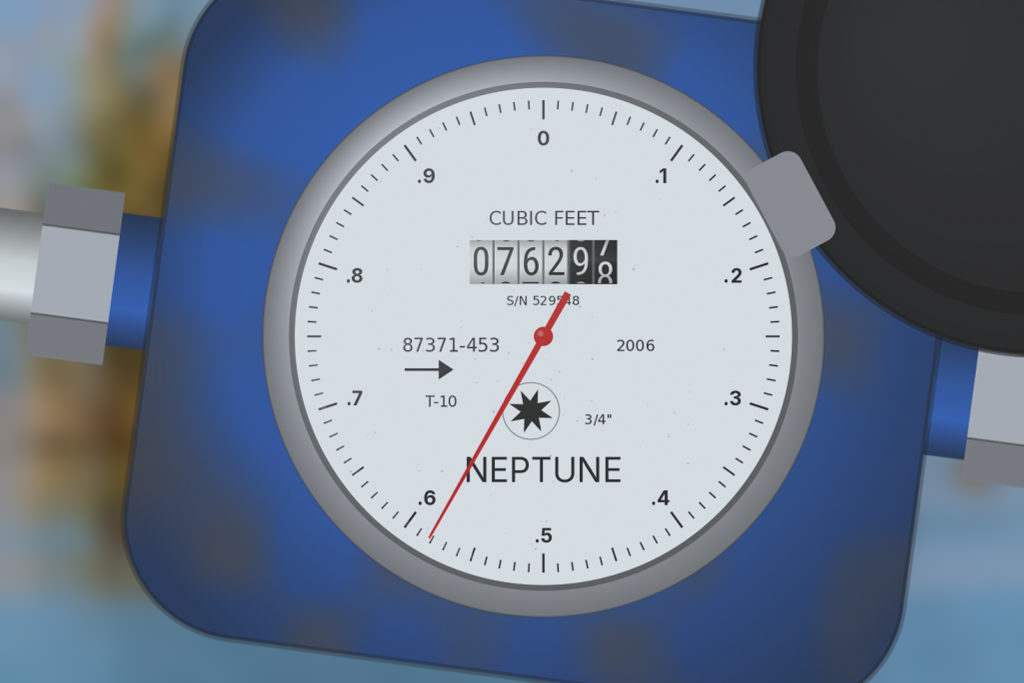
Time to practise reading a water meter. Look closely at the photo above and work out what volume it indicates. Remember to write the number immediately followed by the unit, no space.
76297.58ft³
